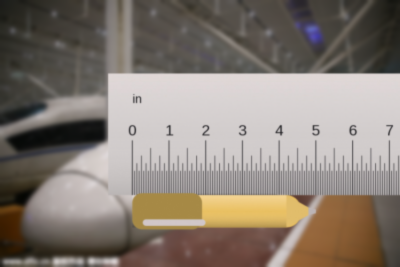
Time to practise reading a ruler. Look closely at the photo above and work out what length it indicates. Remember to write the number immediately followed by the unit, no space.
5in
